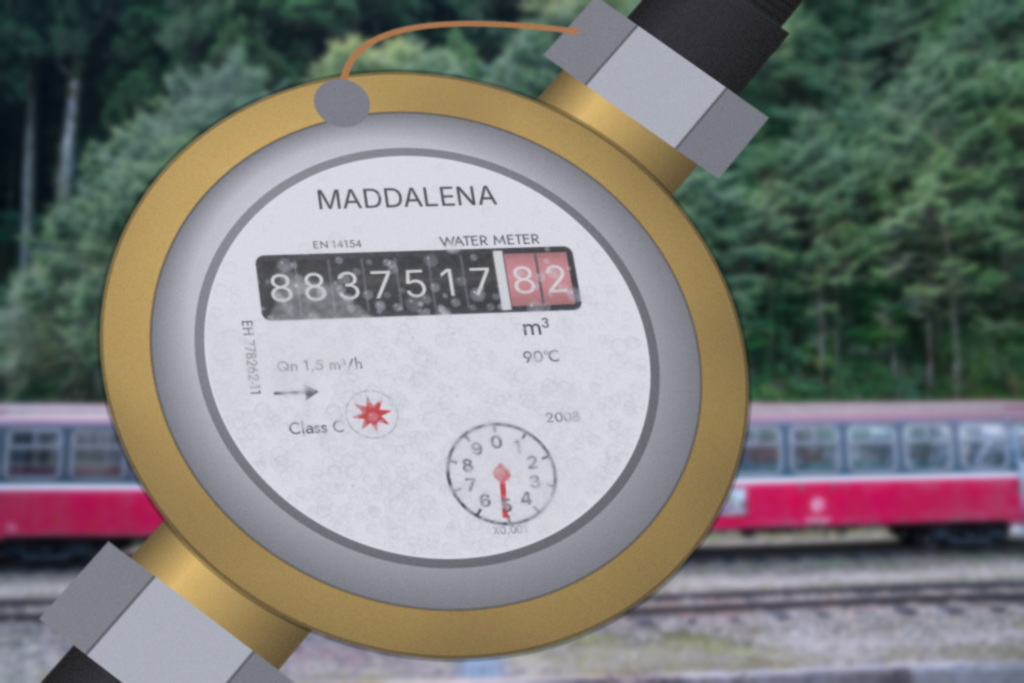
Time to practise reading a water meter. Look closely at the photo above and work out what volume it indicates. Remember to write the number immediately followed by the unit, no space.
8837517.825m³
